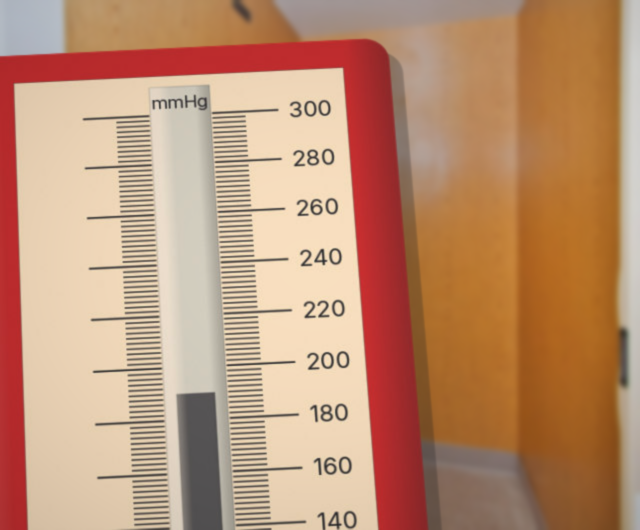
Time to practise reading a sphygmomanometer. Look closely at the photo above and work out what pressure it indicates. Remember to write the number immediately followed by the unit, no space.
190mmHg
